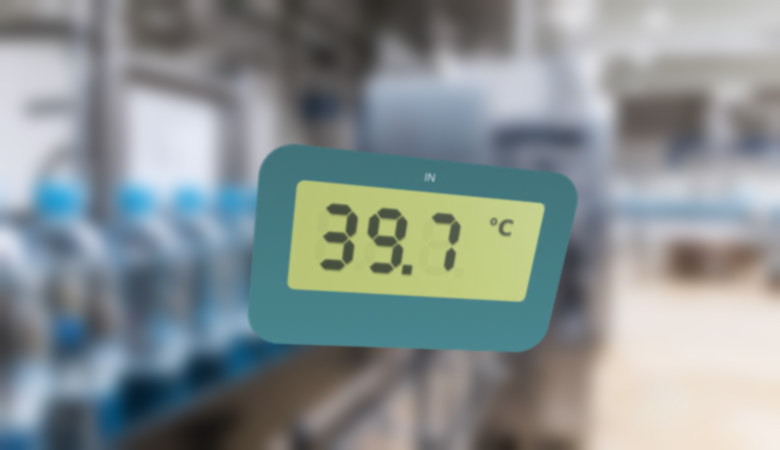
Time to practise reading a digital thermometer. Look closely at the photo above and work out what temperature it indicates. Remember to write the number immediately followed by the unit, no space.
39.7°C
